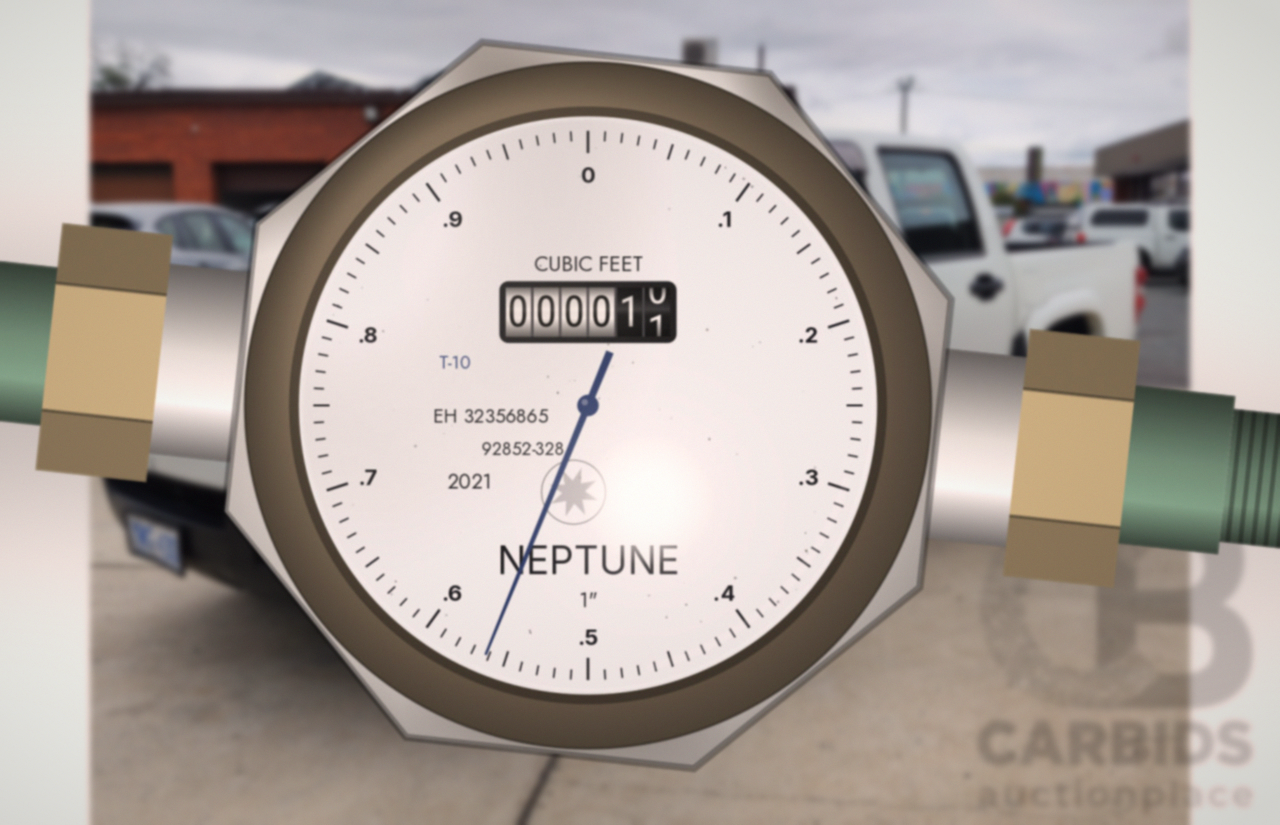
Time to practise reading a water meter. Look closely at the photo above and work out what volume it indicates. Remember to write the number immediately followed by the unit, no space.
10.56ft³
